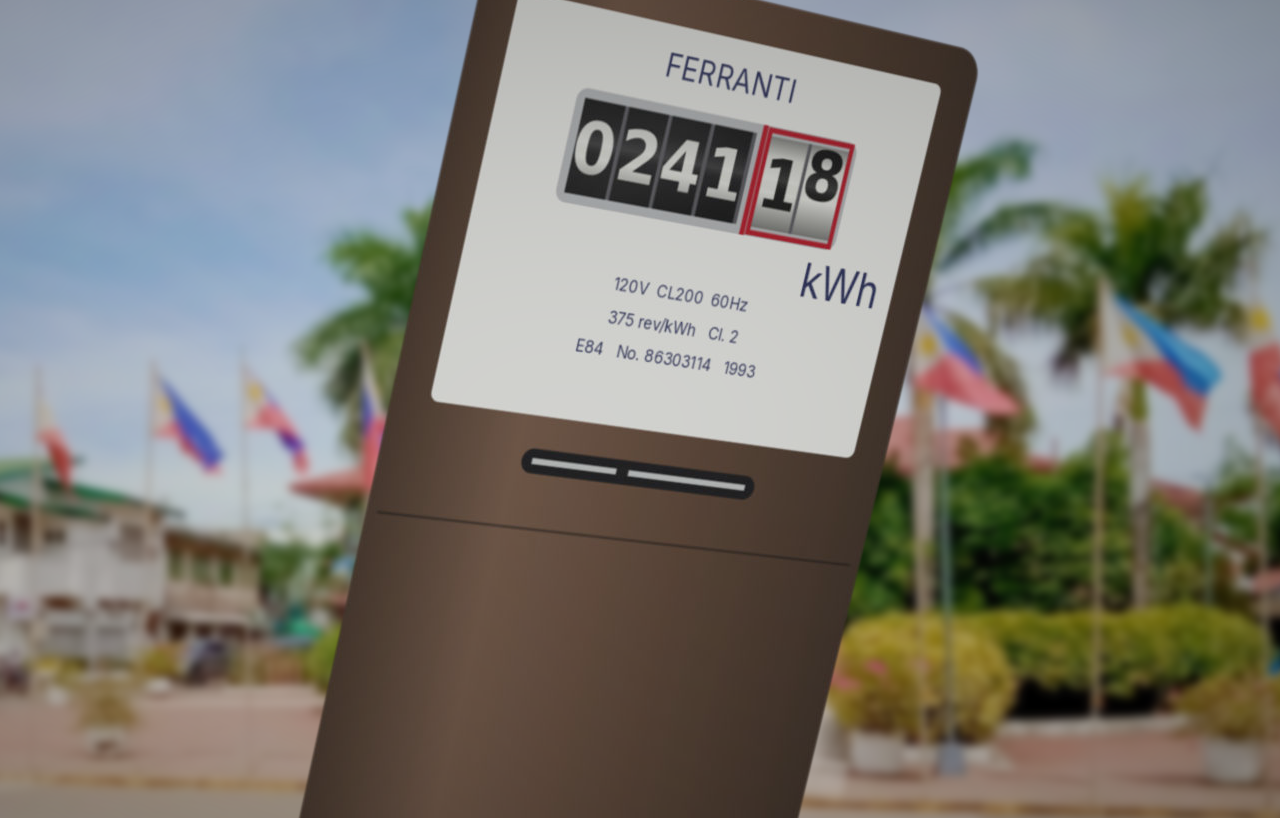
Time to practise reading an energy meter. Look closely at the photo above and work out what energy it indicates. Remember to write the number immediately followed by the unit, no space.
241.18kWh
